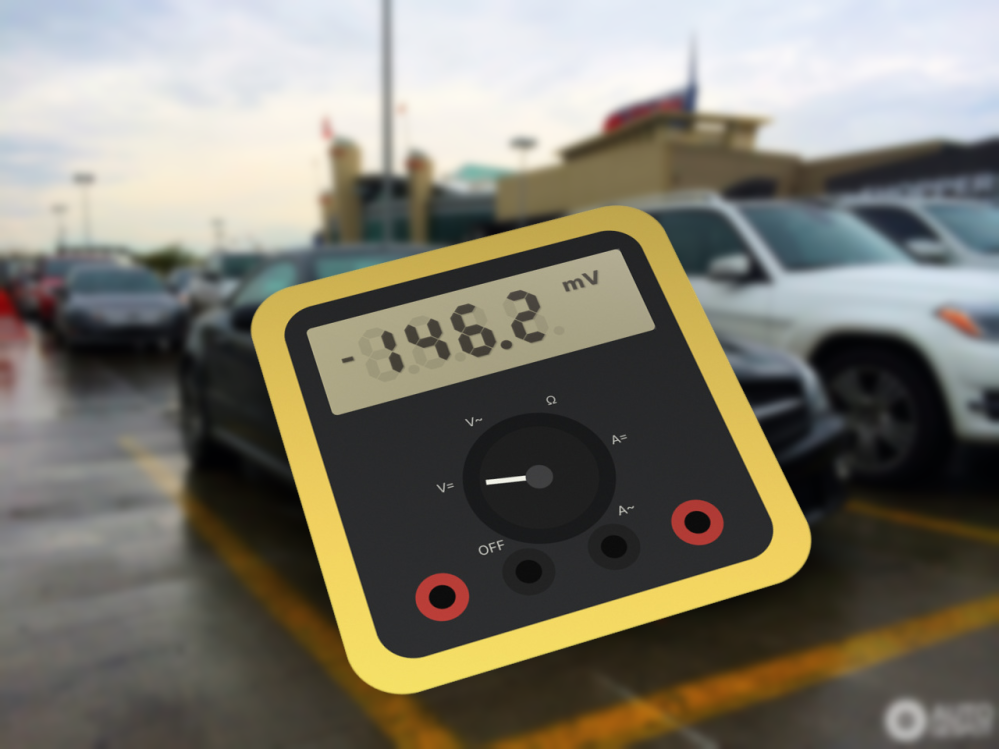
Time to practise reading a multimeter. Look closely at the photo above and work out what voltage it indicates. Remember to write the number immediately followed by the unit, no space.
-146.2mV
